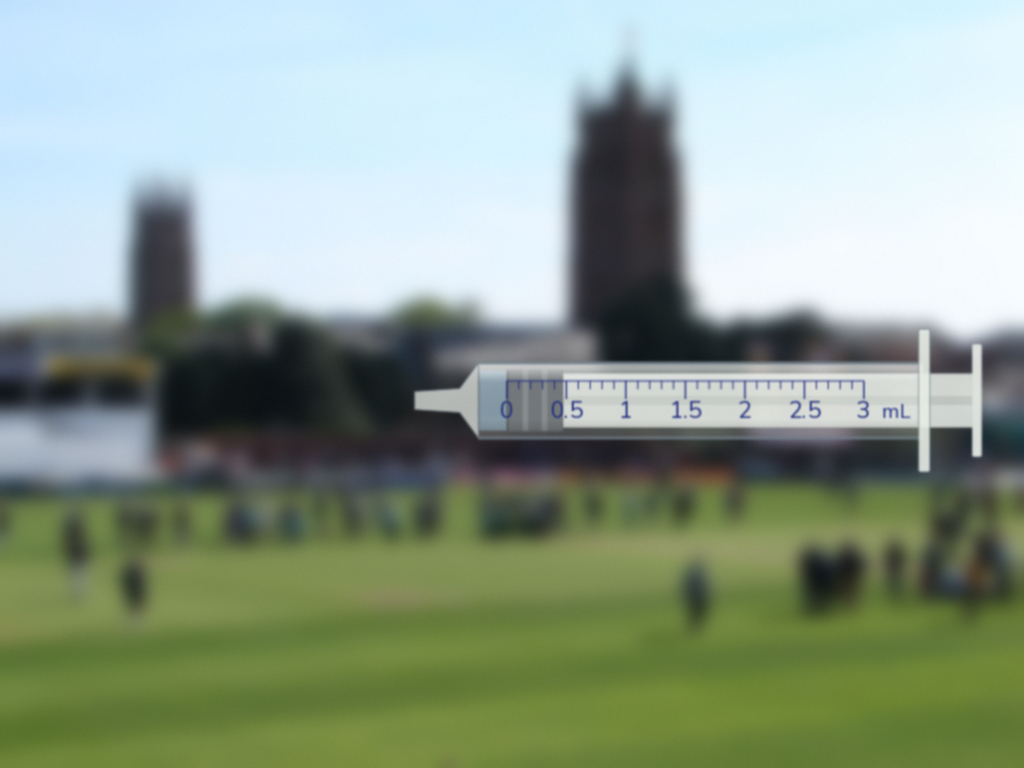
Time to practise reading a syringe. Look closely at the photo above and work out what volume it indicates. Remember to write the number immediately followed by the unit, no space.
0mL
